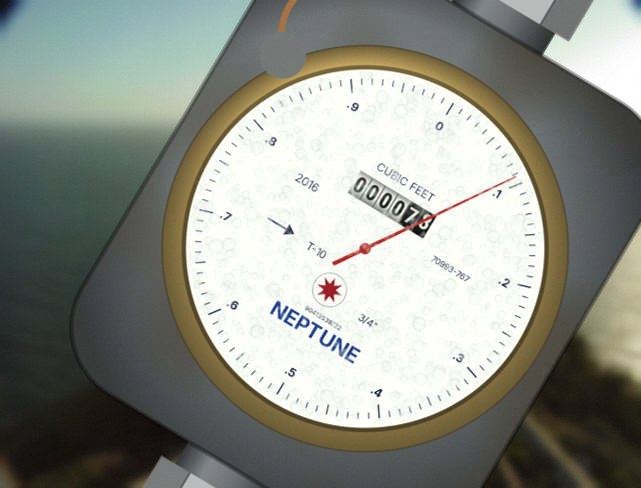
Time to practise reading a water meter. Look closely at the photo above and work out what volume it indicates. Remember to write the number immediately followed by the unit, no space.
78.09ft³
